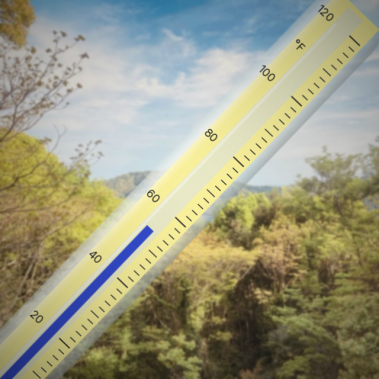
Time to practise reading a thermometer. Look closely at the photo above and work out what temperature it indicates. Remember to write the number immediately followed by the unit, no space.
54°F
